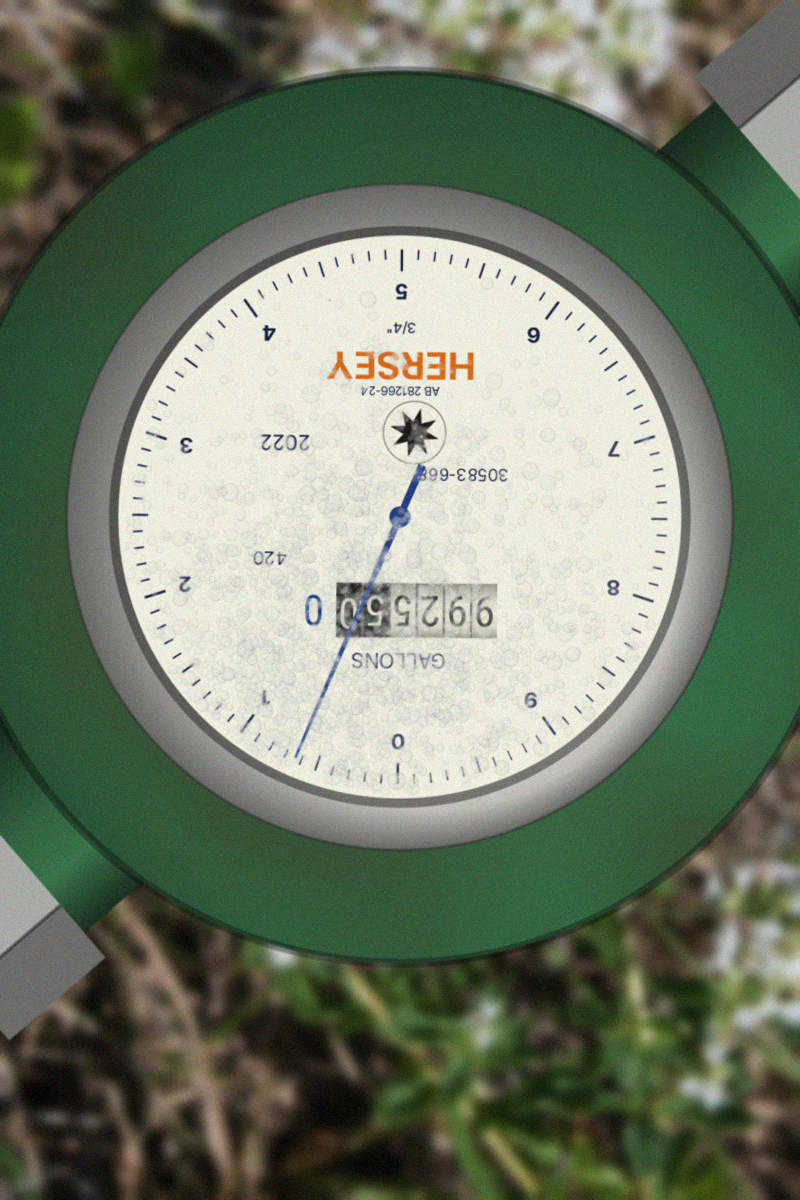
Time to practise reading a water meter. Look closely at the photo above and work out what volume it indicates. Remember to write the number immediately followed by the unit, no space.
9925500.6gal
